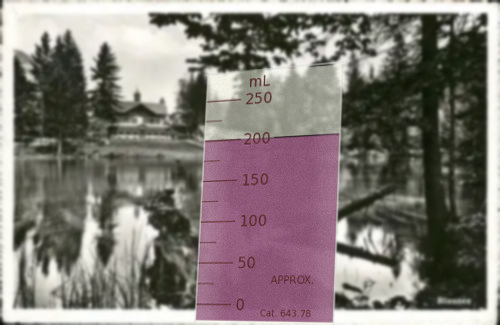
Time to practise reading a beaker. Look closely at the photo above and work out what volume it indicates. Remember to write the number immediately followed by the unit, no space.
200mL
